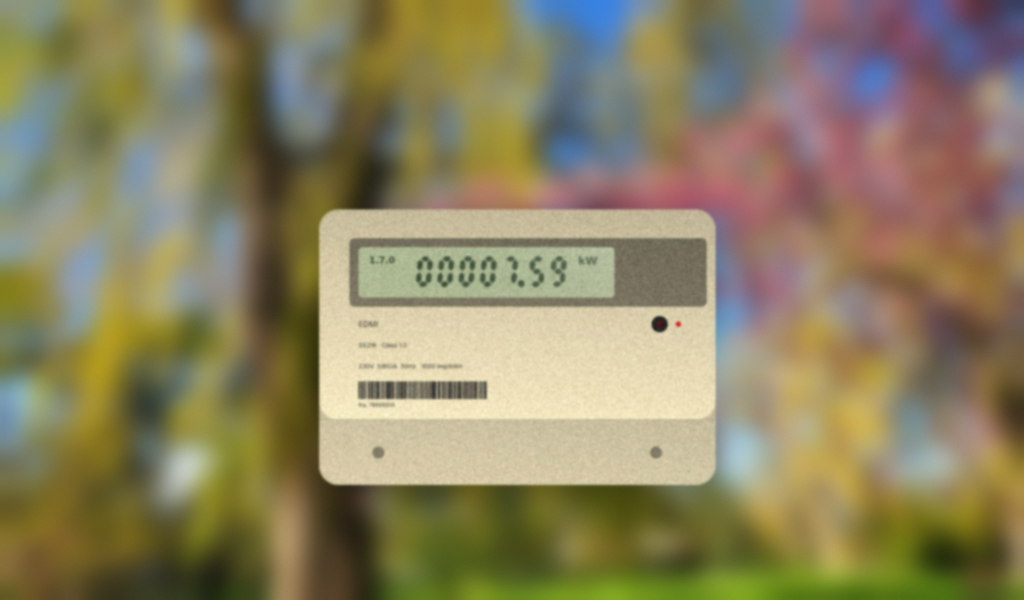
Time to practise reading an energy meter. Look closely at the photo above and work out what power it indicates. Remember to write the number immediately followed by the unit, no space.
7.59kW
